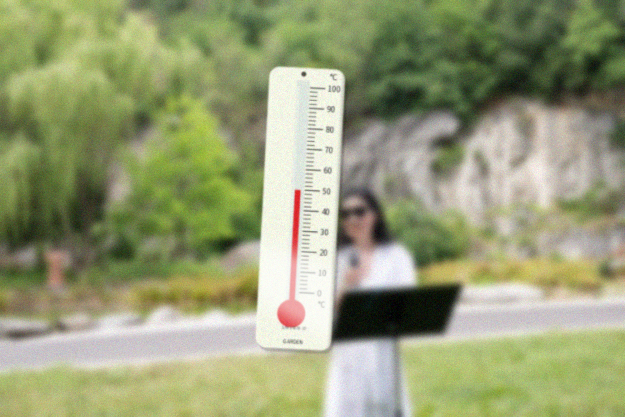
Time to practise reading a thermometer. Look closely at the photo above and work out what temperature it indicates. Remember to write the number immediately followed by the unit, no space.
50°C
